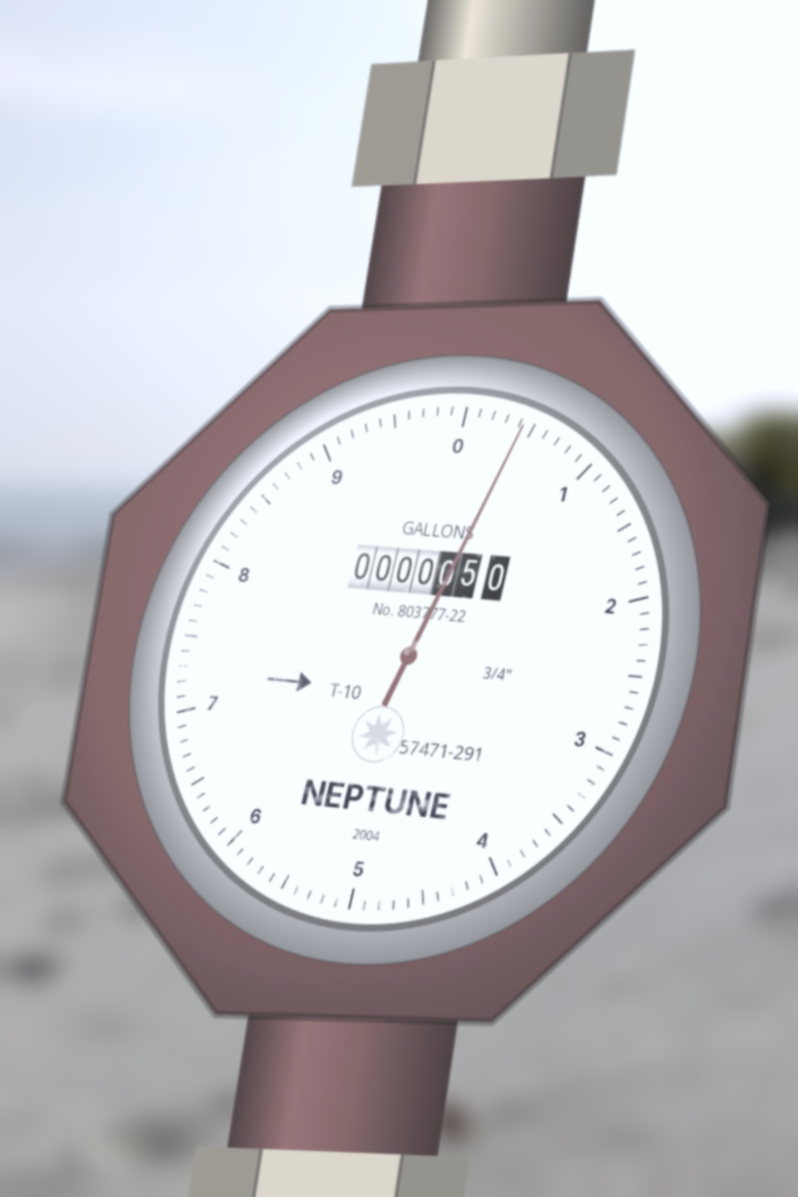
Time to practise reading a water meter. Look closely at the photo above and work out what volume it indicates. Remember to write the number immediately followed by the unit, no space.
50.4gal
